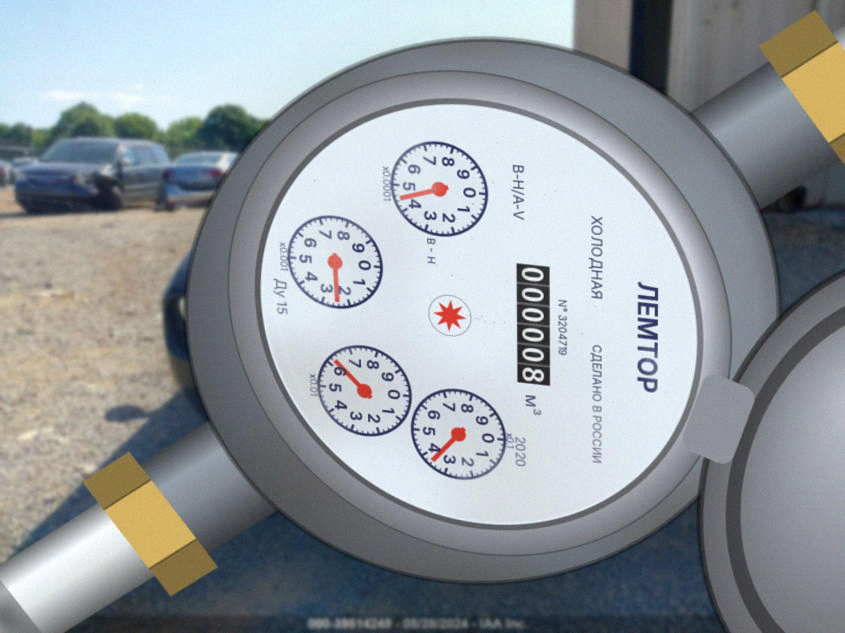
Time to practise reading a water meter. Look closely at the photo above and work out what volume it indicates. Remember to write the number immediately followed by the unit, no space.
8.3624m³
